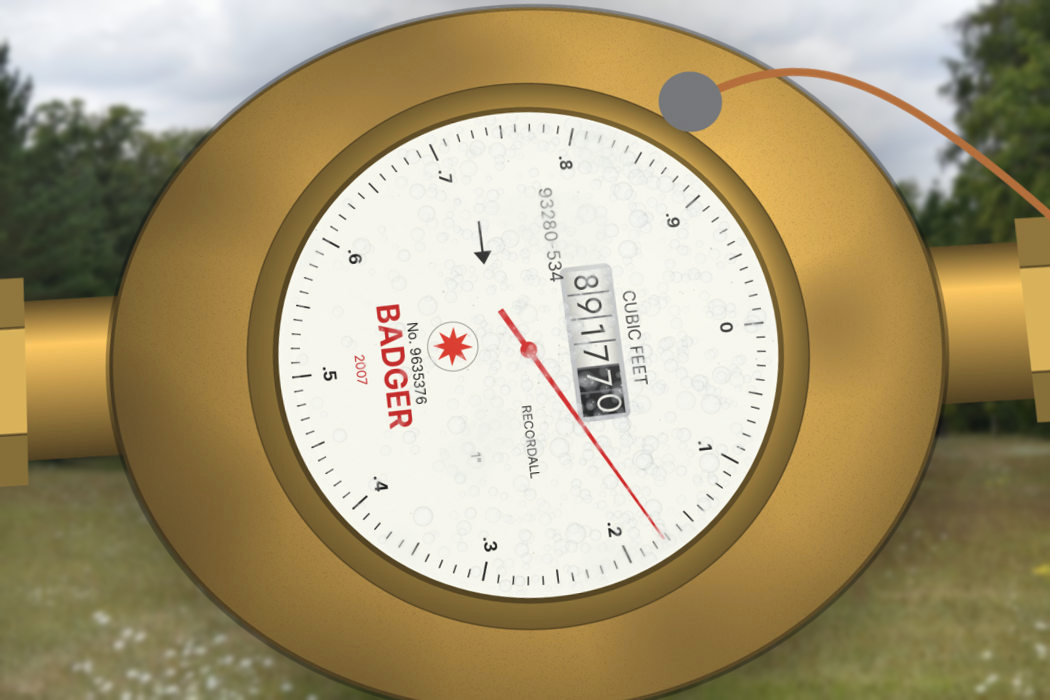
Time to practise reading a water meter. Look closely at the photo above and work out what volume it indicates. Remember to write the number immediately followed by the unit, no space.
891770.17ft³
